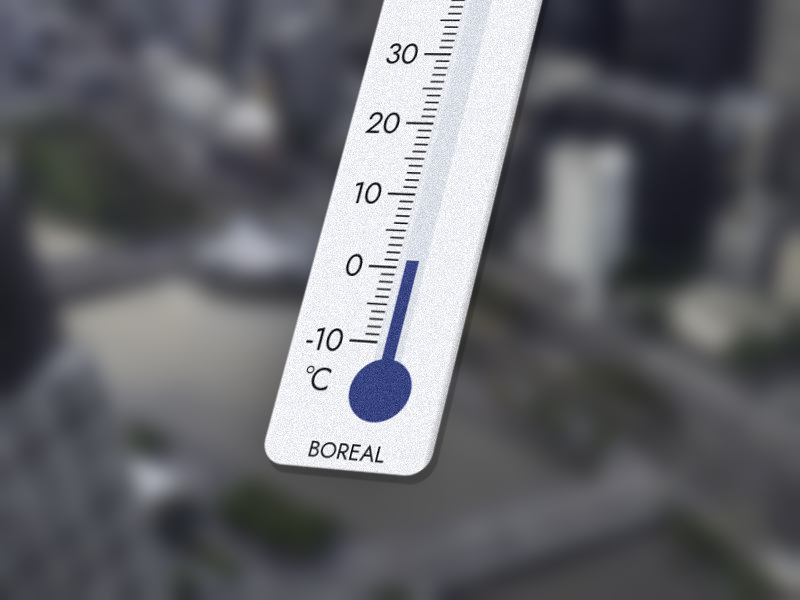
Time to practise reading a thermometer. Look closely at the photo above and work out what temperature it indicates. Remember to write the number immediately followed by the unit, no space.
1°C
